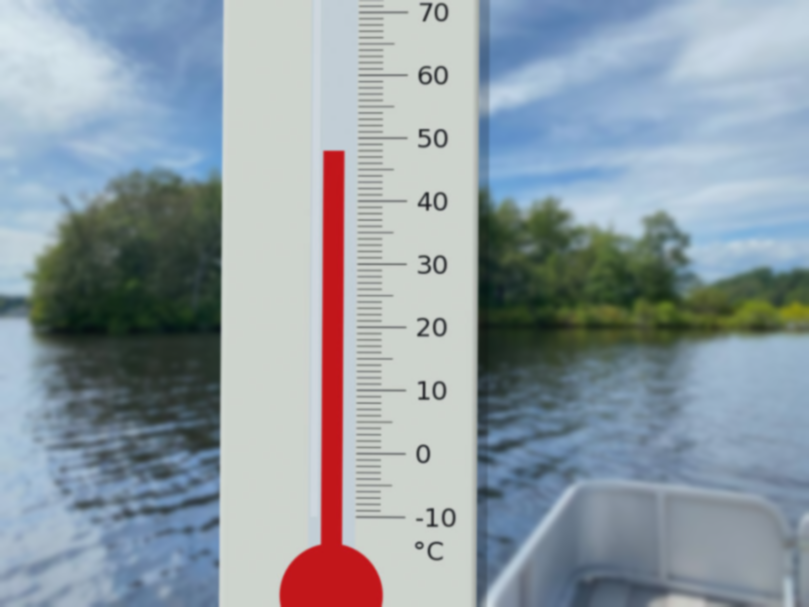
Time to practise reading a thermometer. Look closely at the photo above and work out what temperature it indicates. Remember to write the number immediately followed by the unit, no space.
48°C
